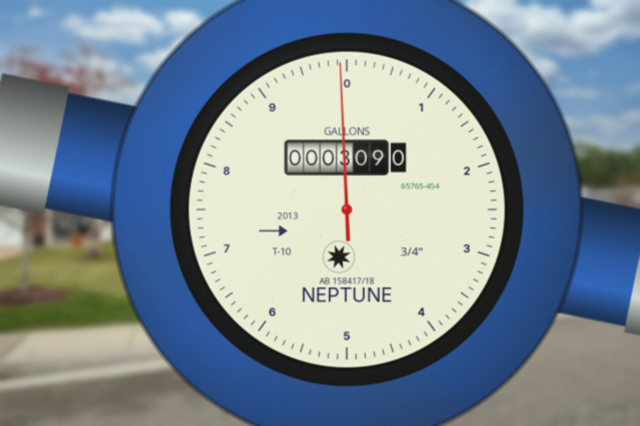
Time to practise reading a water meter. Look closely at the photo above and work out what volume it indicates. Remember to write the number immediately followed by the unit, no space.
3089.9gal
